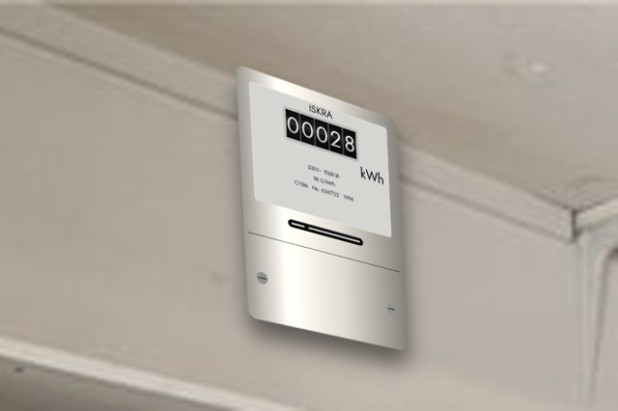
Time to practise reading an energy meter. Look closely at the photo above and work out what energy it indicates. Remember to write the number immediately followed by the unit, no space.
28kWh
